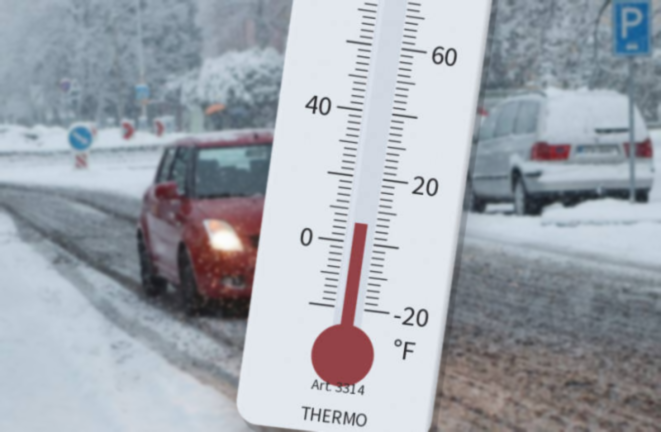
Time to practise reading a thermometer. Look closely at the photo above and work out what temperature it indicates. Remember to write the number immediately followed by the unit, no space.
6°F
